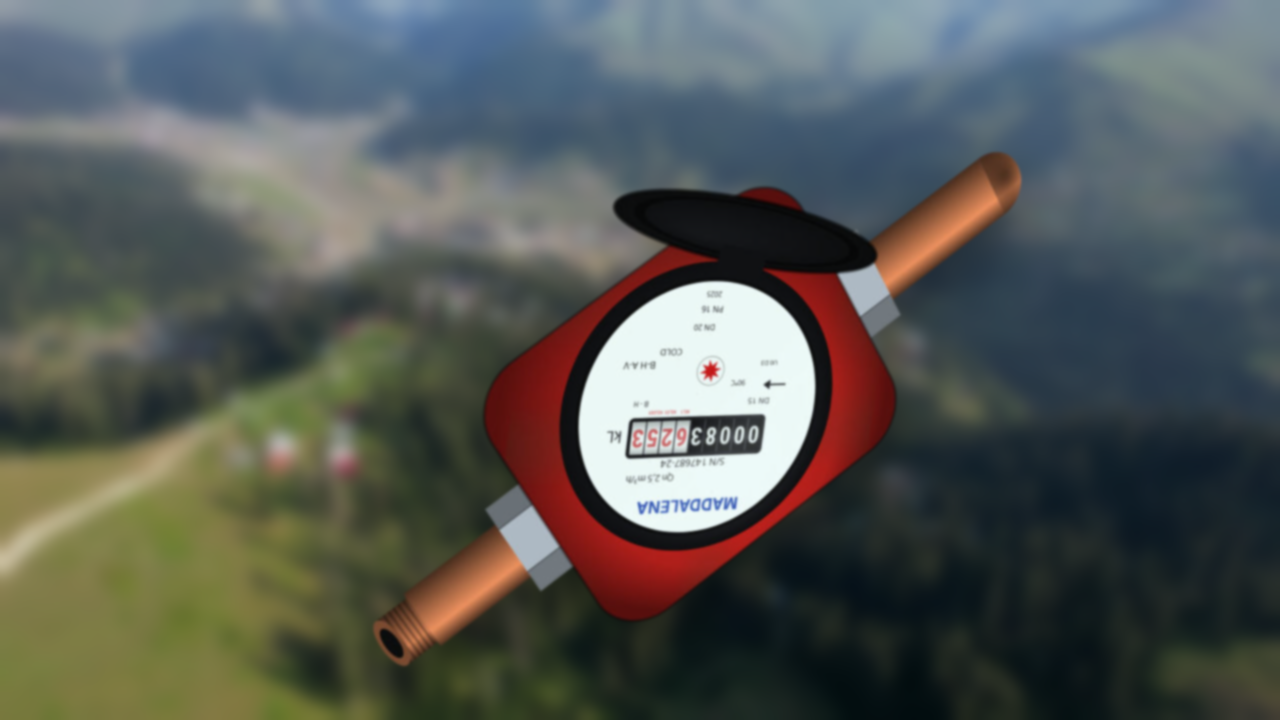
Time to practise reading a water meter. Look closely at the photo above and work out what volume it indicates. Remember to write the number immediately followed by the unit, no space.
83.6253kL
